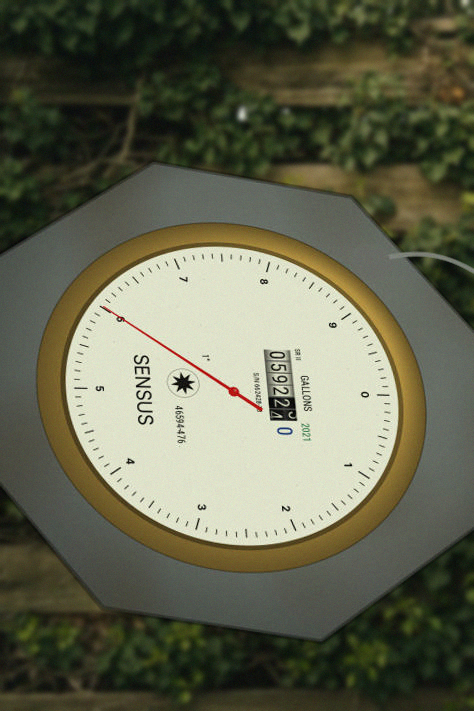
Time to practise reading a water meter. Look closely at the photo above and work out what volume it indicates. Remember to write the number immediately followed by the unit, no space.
592236.0gal
